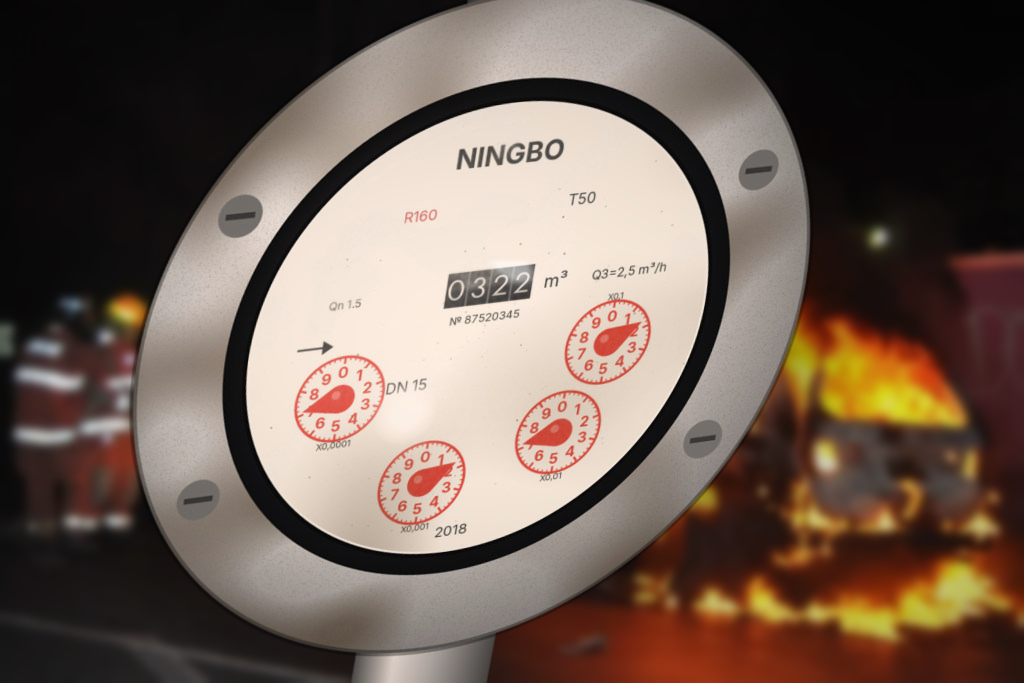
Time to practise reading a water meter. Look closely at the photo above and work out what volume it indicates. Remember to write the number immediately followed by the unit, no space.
322.1717m³
